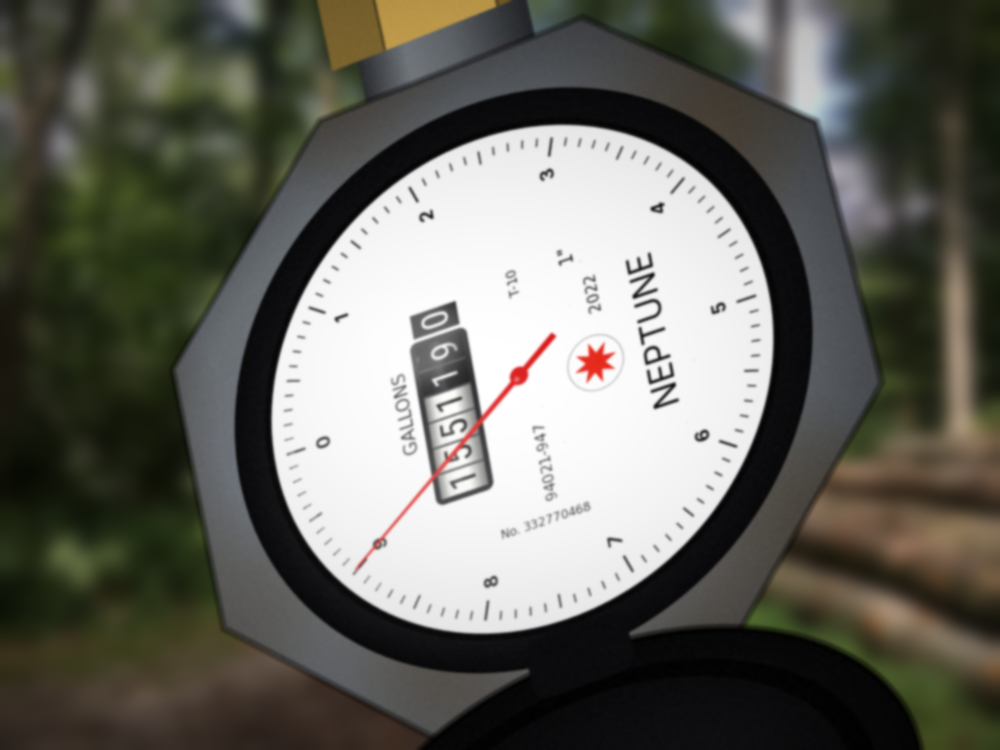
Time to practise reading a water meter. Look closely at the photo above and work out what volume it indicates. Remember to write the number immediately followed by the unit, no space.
1551189.0gal
